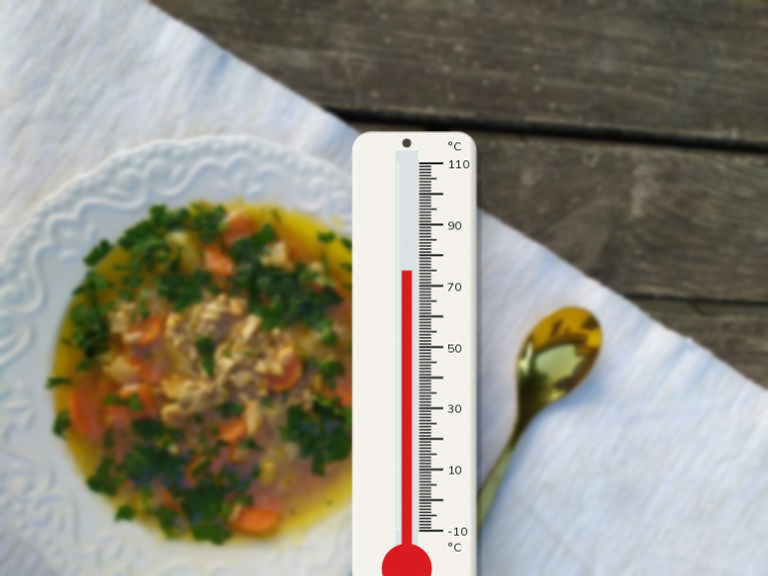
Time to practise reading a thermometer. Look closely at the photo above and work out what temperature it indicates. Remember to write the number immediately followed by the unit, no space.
75°C
